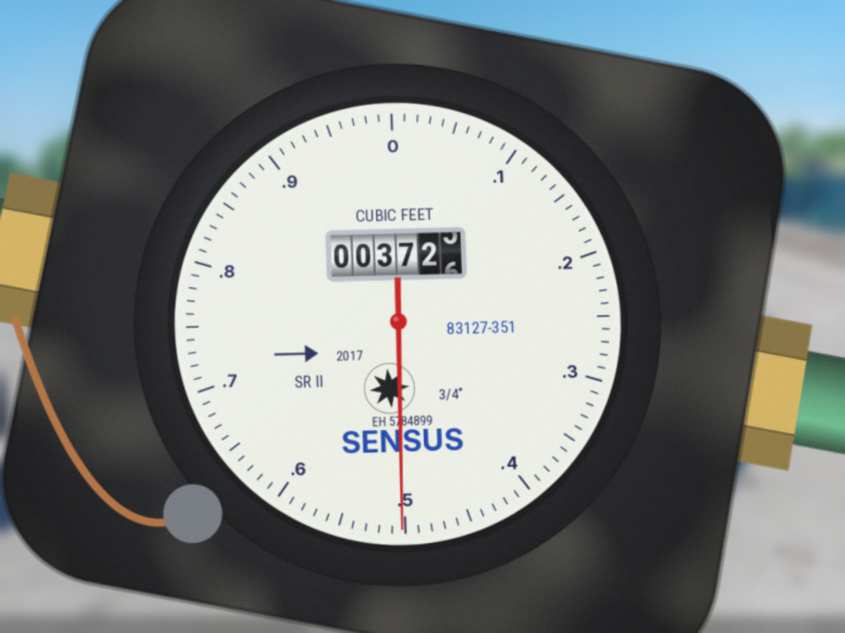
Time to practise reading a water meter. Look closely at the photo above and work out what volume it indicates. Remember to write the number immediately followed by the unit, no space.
3725.50ft³
